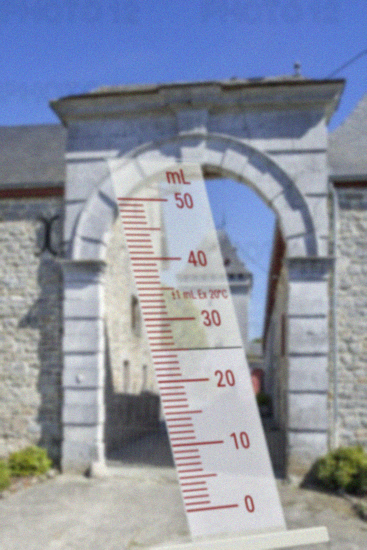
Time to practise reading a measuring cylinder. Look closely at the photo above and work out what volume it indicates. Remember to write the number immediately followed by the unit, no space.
25mL
